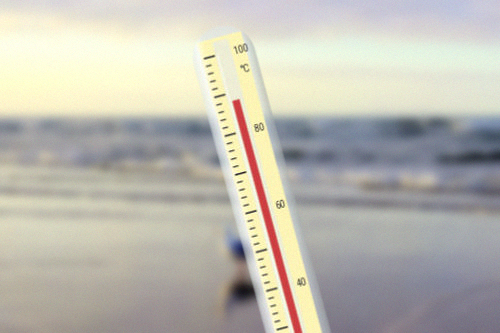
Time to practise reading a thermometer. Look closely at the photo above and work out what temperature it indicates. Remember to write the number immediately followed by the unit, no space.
88°C
